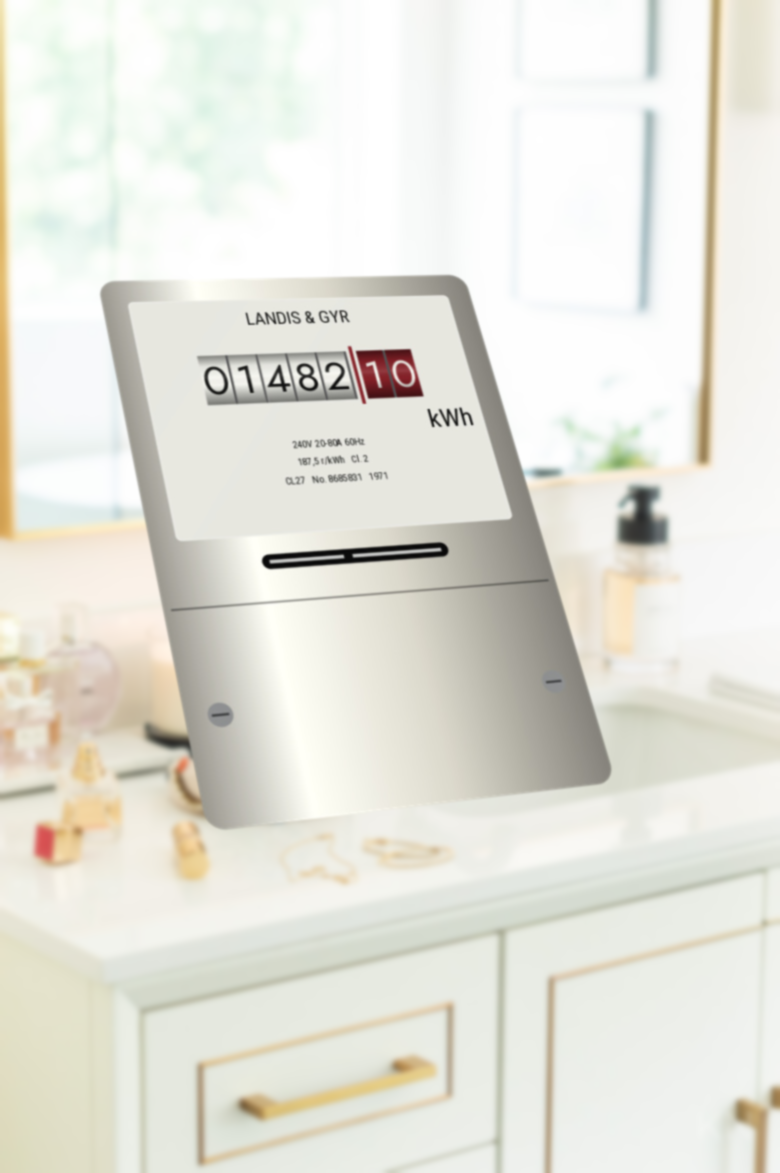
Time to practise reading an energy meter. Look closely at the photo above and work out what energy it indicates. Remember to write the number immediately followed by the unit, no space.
1482.10kWh
